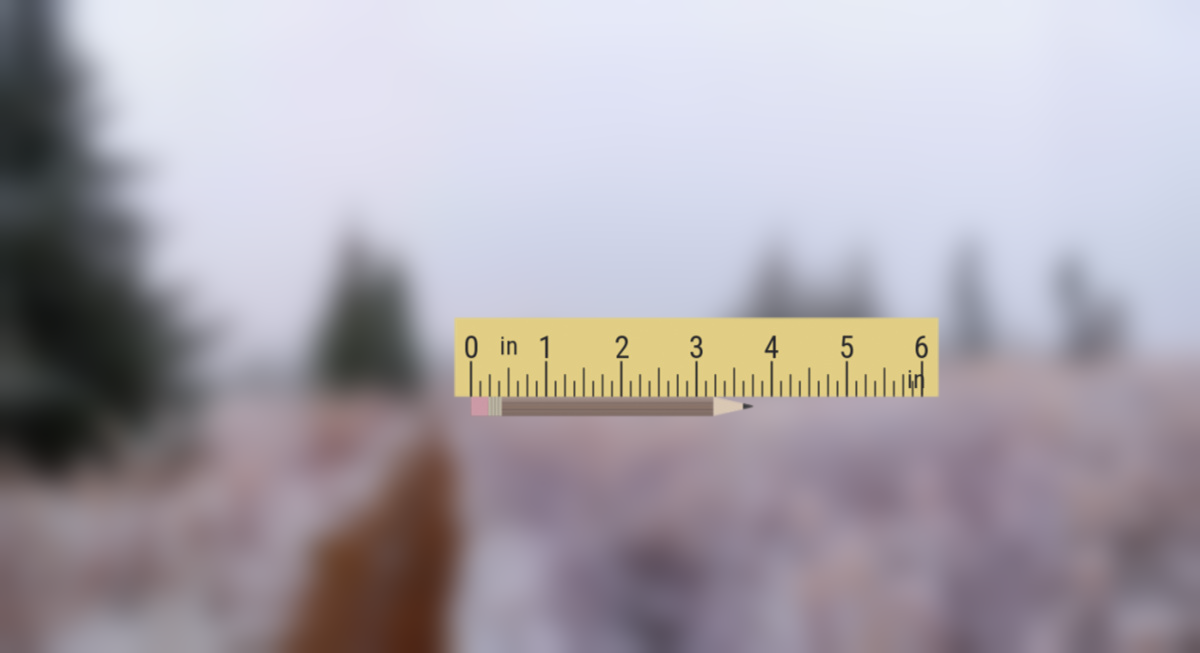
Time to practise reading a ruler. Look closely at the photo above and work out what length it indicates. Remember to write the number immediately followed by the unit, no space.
3.75in
